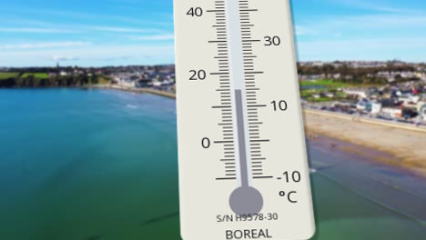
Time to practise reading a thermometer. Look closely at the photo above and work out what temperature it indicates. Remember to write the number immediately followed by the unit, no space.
15°C
